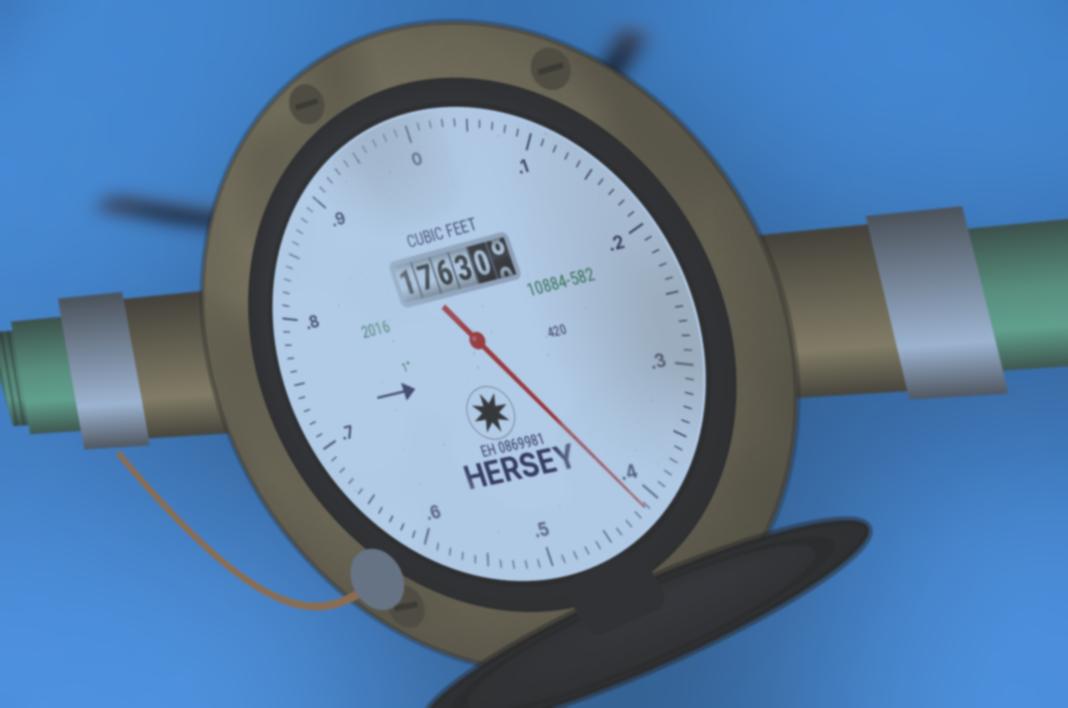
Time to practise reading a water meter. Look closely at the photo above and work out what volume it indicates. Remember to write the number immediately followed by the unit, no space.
176308.41ft³
